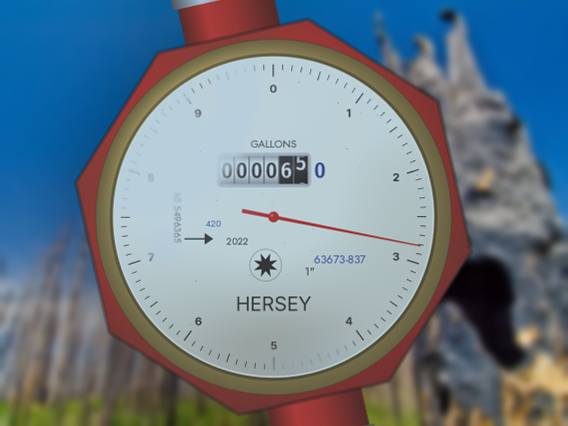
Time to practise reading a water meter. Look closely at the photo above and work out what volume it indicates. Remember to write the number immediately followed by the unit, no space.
652.8gal
